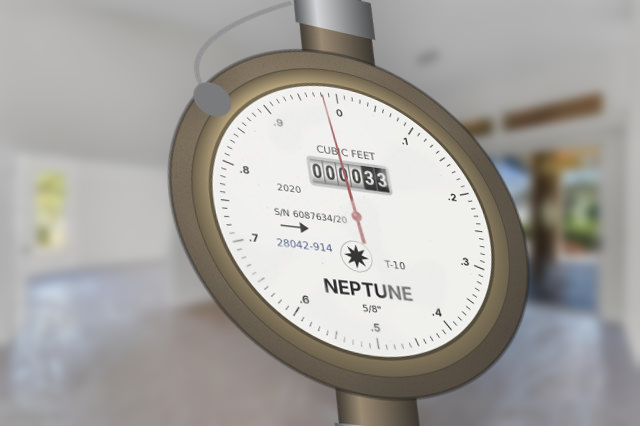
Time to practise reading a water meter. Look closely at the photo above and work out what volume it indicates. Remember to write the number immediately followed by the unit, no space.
32.98ft³
